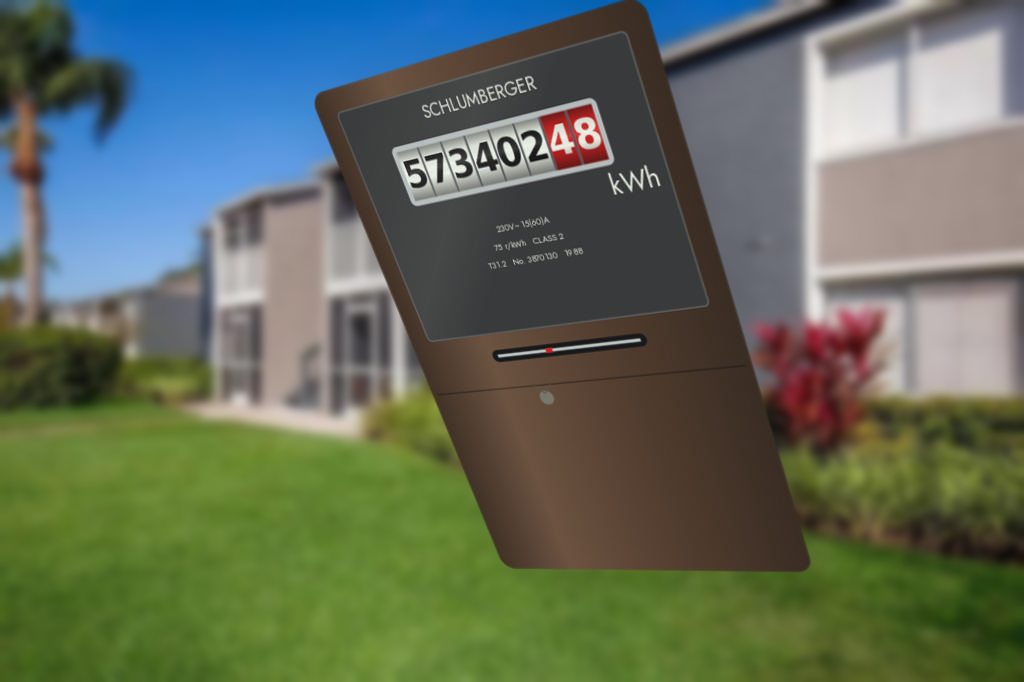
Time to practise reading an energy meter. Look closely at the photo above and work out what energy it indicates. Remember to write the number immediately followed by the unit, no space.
573402.48kWh
